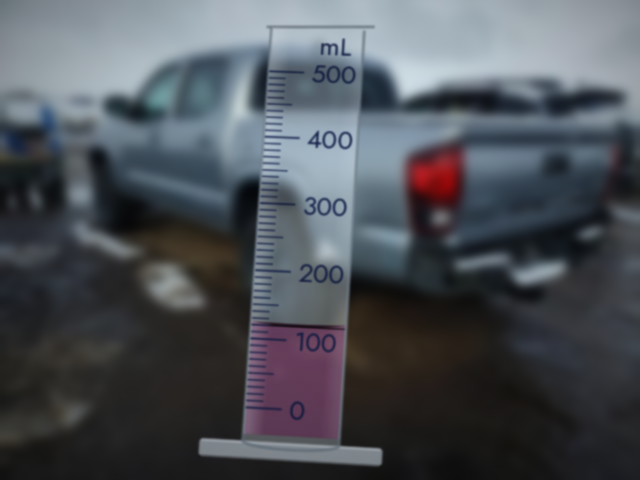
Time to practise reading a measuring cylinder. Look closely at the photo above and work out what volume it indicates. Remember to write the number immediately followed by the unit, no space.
120mL
